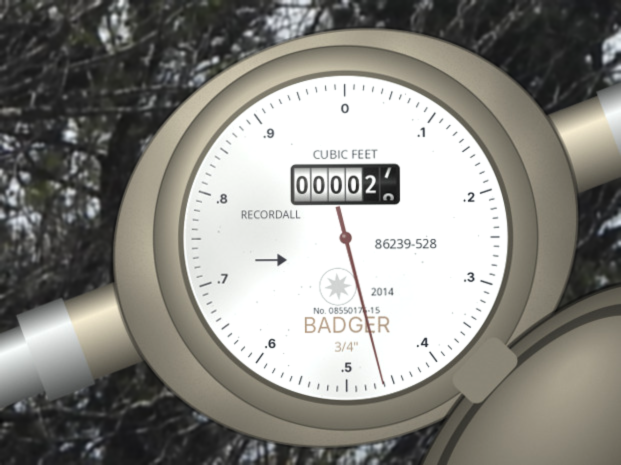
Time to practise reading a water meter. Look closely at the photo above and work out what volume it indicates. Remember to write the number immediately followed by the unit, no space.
27.46ft³
